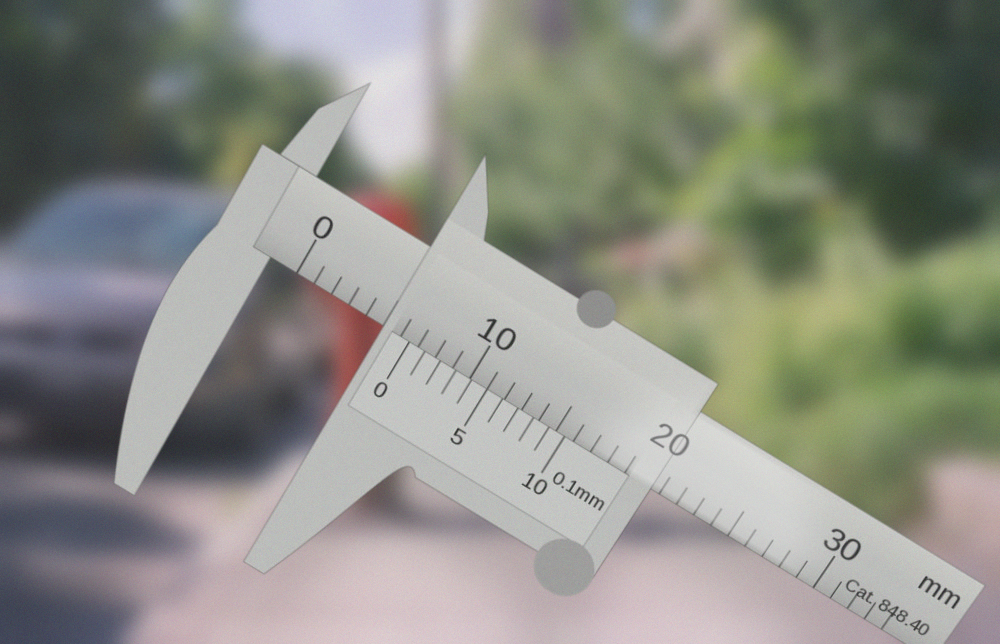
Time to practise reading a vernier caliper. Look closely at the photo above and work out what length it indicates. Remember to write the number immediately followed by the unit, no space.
6.5mm
